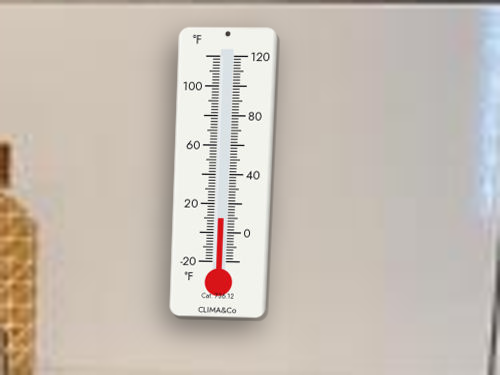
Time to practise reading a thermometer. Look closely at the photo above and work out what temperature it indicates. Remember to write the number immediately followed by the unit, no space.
10°F
